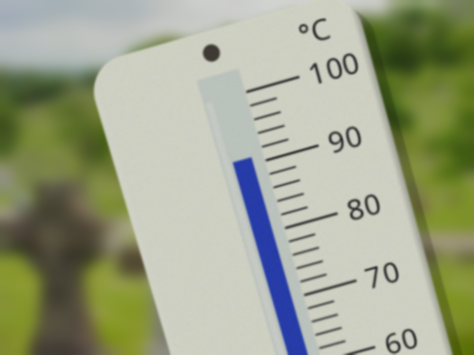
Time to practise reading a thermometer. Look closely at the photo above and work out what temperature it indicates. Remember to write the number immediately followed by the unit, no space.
91°C
